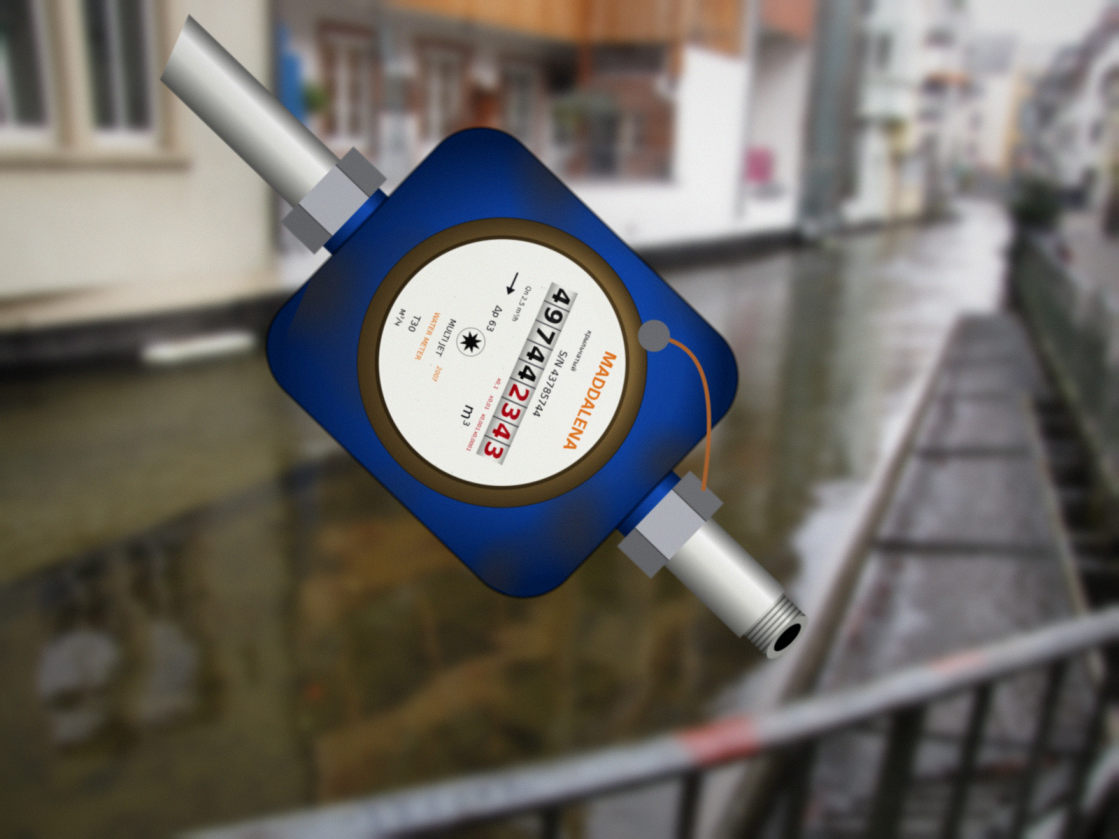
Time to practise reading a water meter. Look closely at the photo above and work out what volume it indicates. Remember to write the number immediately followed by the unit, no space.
49744.2343m³
